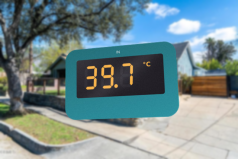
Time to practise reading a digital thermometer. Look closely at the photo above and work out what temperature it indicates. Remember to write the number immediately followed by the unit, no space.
39.7°C
